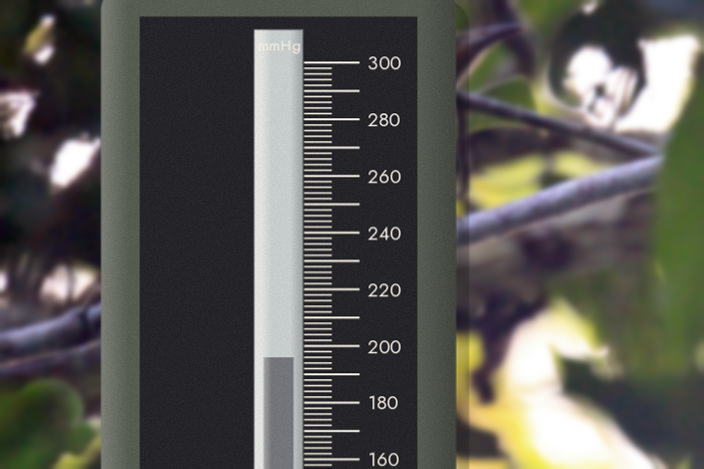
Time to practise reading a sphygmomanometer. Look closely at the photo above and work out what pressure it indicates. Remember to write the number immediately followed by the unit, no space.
196mmHg
